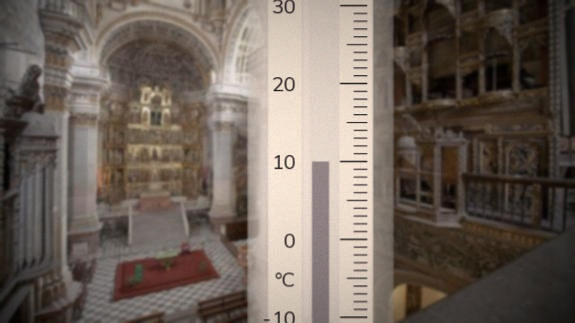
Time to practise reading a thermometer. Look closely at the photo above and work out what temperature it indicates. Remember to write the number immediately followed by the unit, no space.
10°C
